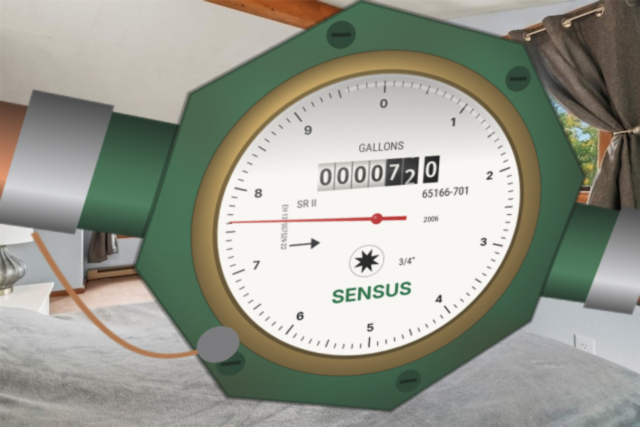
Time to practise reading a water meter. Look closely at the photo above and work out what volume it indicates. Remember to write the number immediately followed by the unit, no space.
717.6gal
